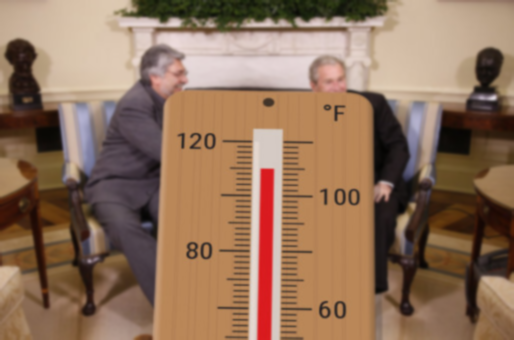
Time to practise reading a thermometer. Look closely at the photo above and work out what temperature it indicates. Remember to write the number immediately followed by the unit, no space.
110°F
